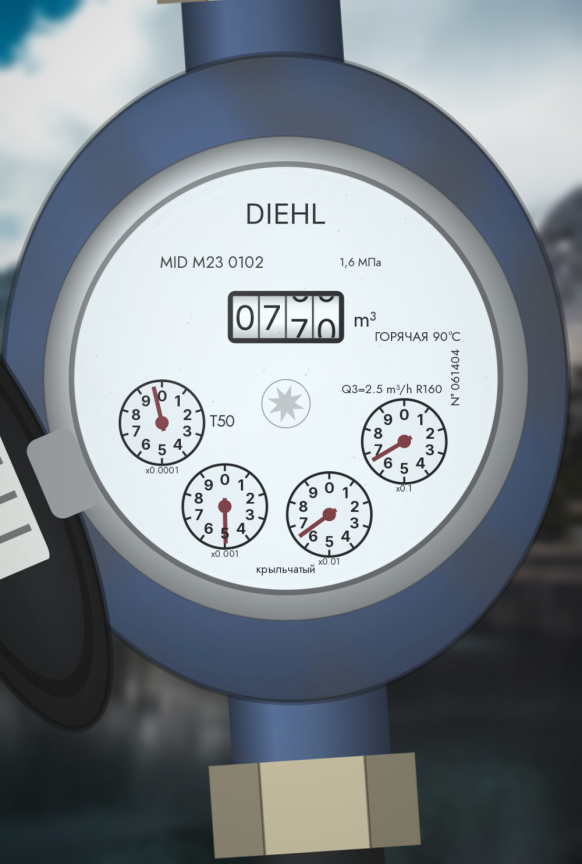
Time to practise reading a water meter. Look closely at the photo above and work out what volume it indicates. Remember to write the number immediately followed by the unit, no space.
769.6649m³
